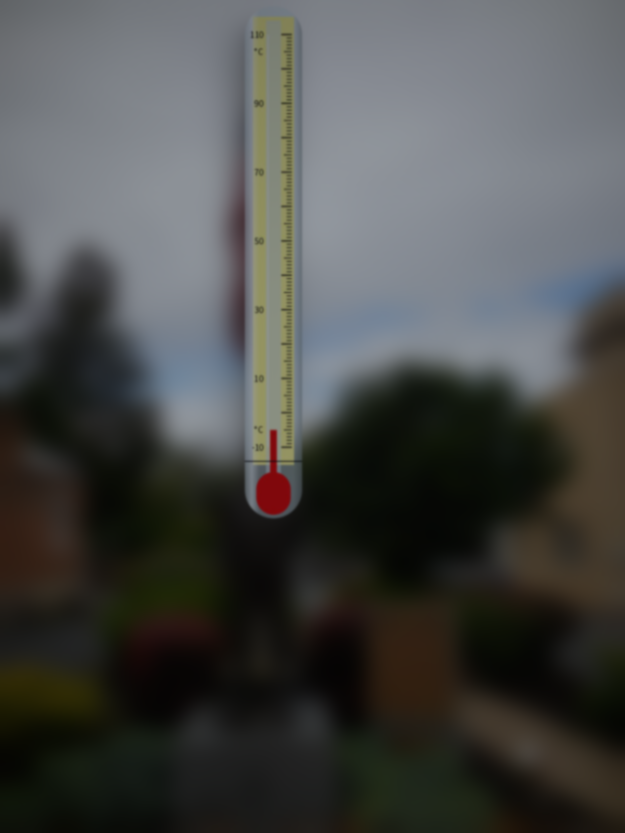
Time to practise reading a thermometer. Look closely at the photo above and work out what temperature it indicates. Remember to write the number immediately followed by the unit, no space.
-5°C
